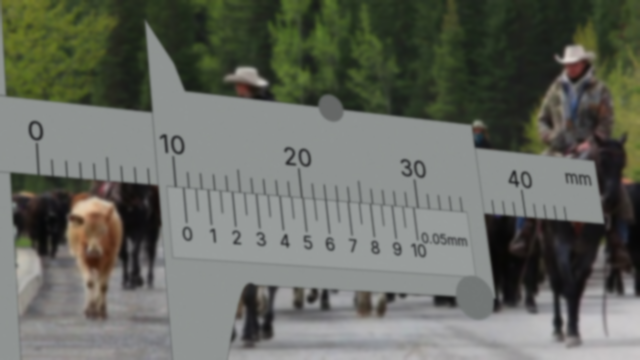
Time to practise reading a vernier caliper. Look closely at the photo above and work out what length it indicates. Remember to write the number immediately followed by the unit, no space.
10.6mm
